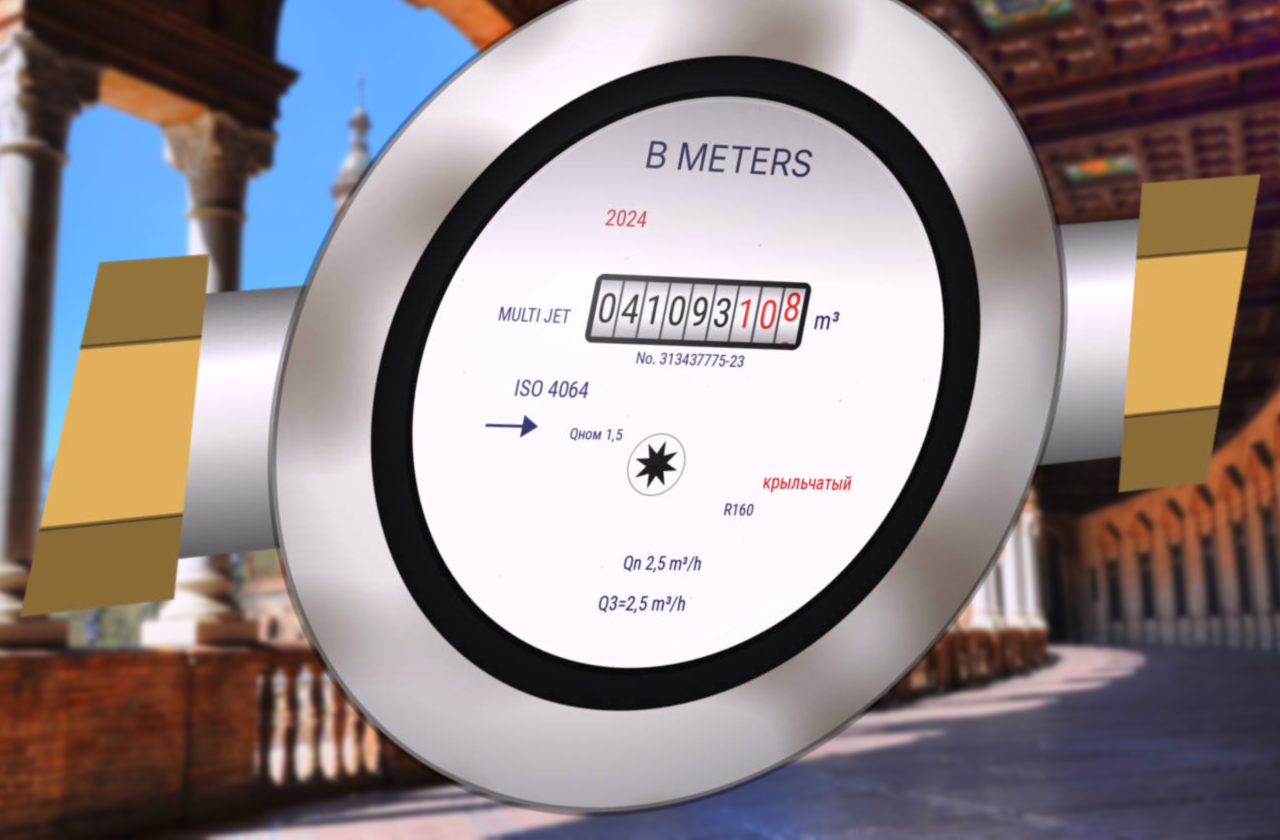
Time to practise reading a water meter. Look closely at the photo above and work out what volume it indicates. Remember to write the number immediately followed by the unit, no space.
41093.108m³
